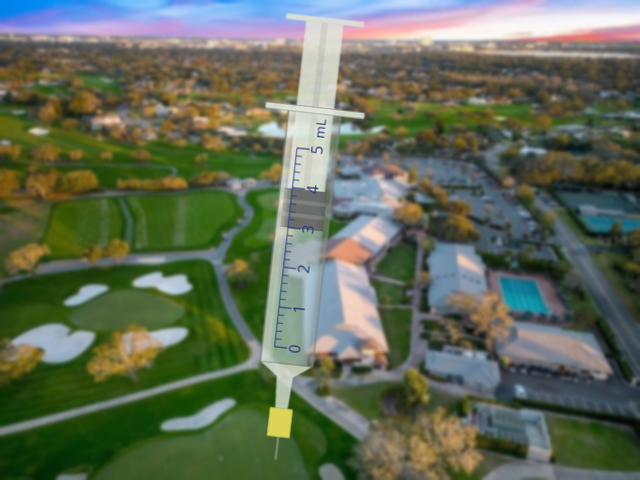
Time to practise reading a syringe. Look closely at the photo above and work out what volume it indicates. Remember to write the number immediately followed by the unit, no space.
3mL
